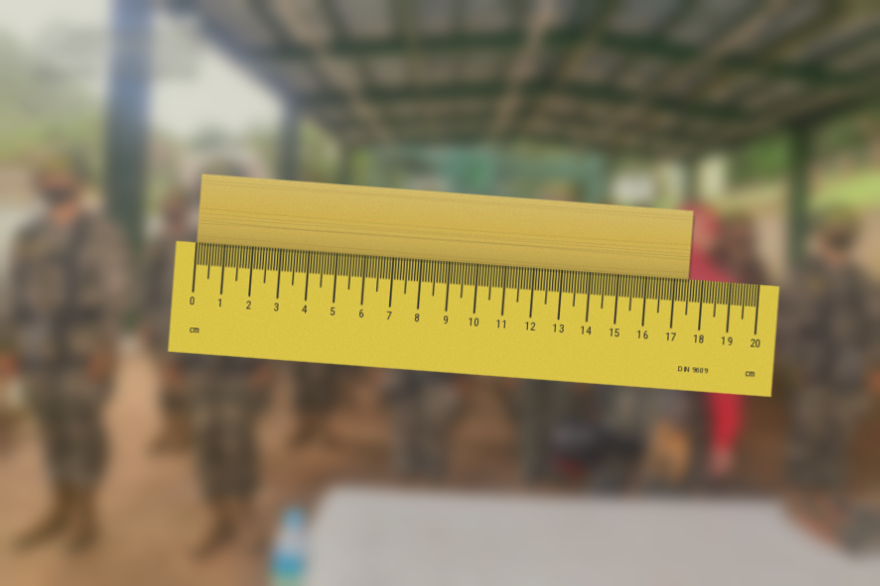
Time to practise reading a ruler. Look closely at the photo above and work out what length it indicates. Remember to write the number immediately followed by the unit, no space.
17.5cm
